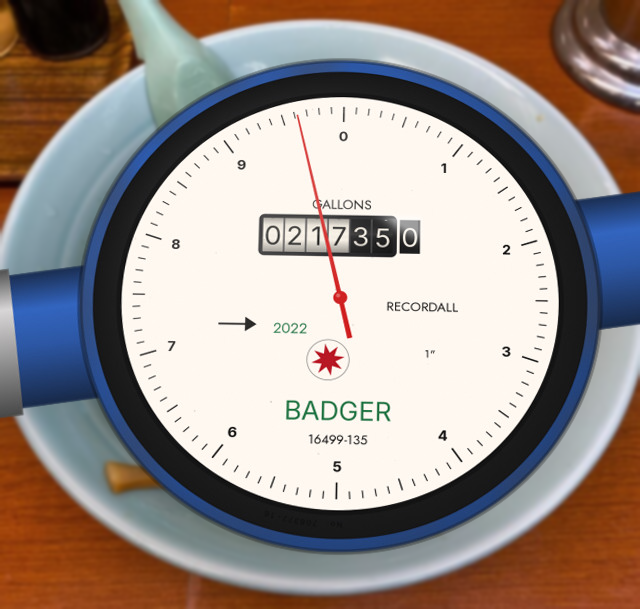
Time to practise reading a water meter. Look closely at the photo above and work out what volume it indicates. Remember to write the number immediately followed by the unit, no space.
217349.6gal
